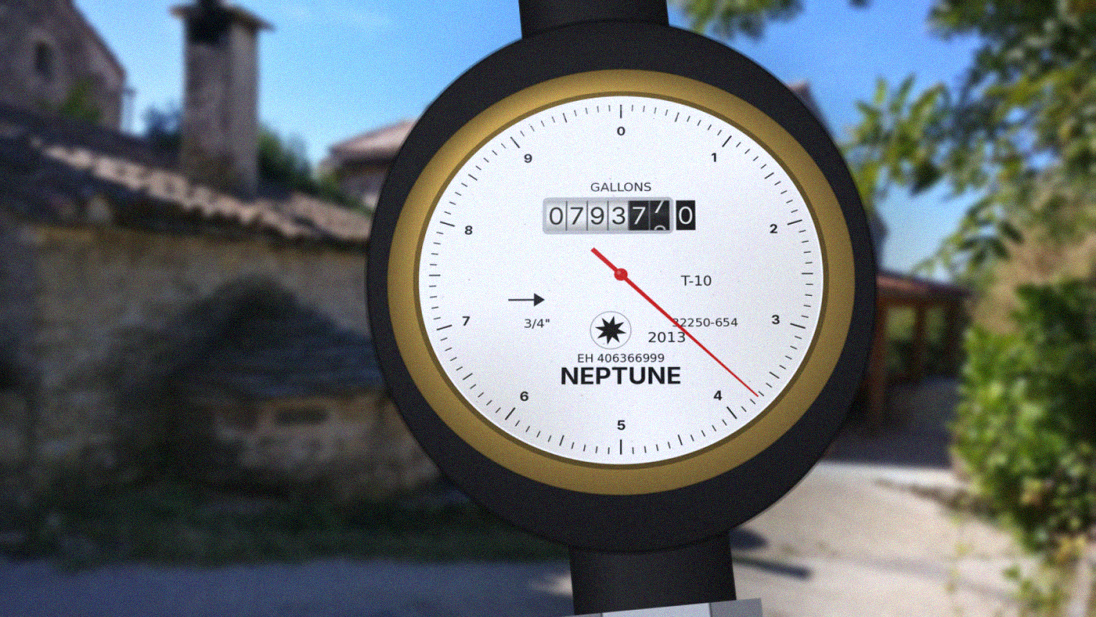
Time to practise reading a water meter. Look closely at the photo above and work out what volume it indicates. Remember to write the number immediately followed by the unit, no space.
793773.7gal
